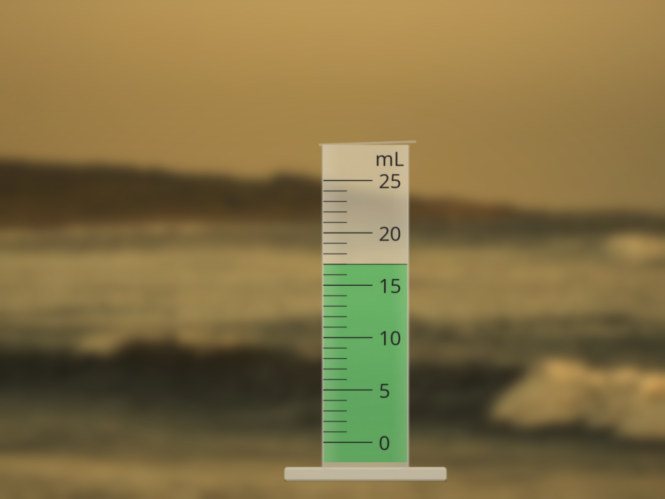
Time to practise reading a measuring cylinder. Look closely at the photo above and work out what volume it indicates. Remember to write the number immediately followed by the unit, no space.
17mL
